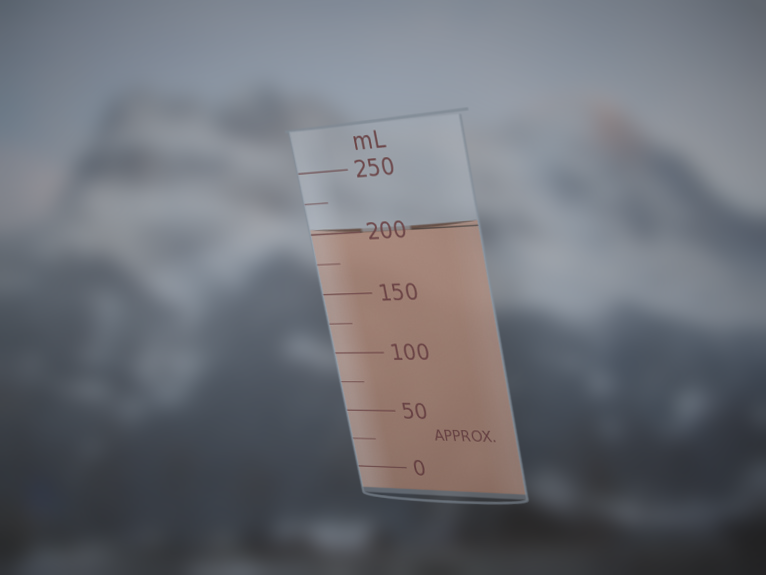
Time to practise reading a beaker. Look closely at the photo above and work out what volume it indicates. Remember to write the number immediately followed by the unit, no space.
200mL
